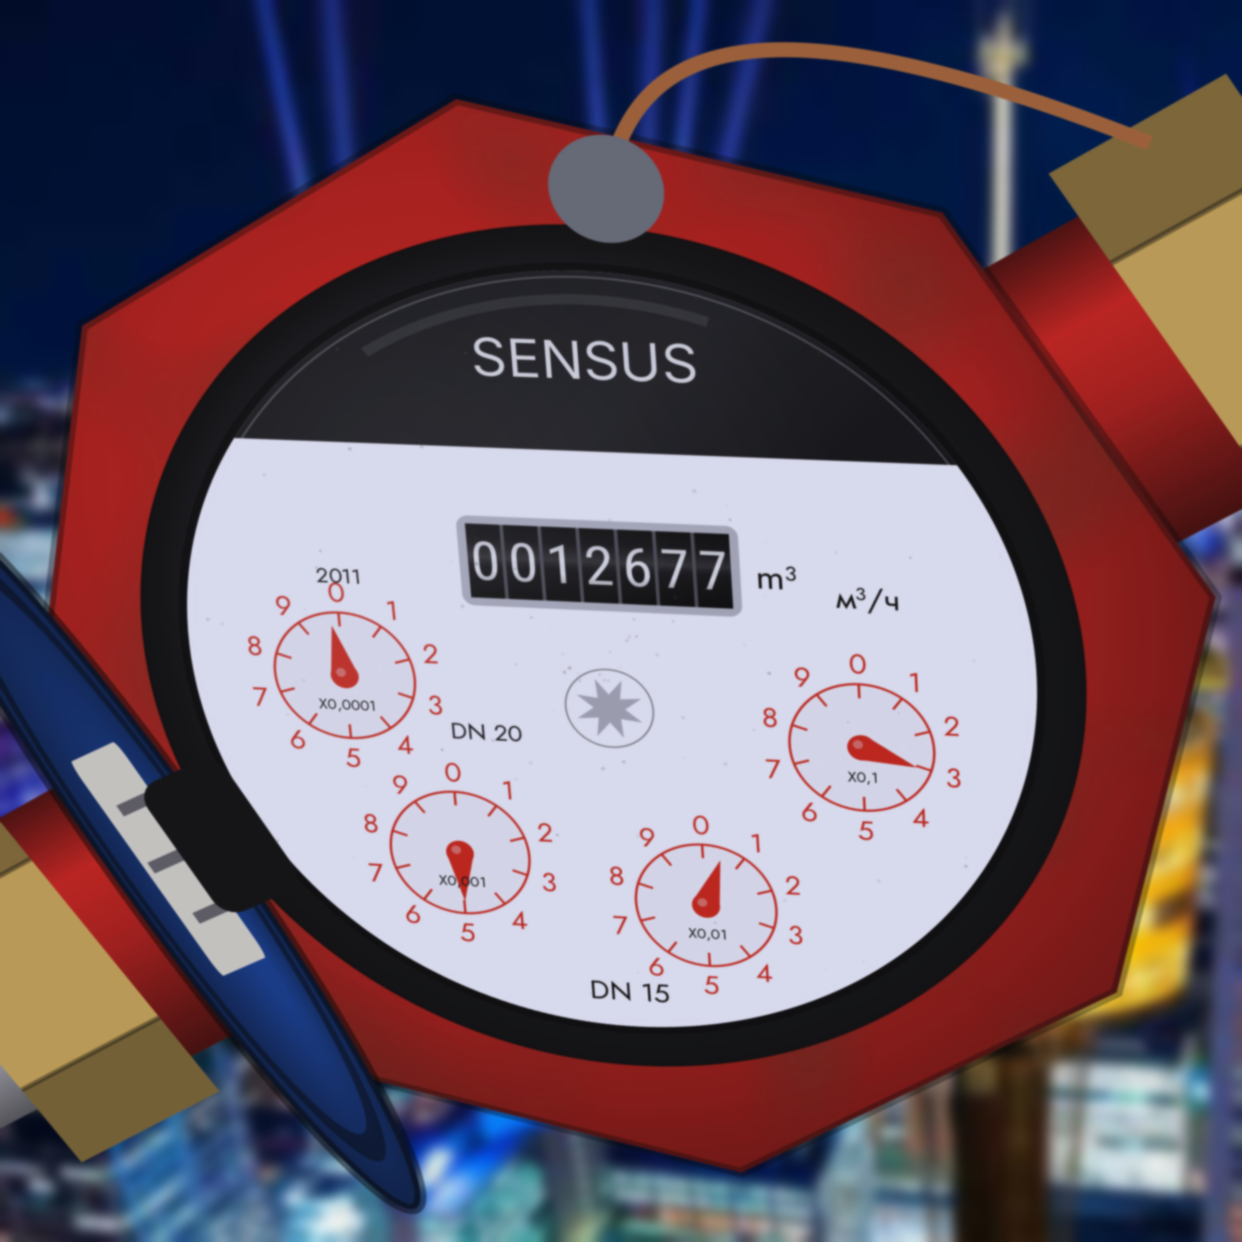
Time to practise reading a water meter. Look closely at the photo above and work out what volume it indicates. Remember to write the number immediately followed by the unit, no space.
12677.3049m³
